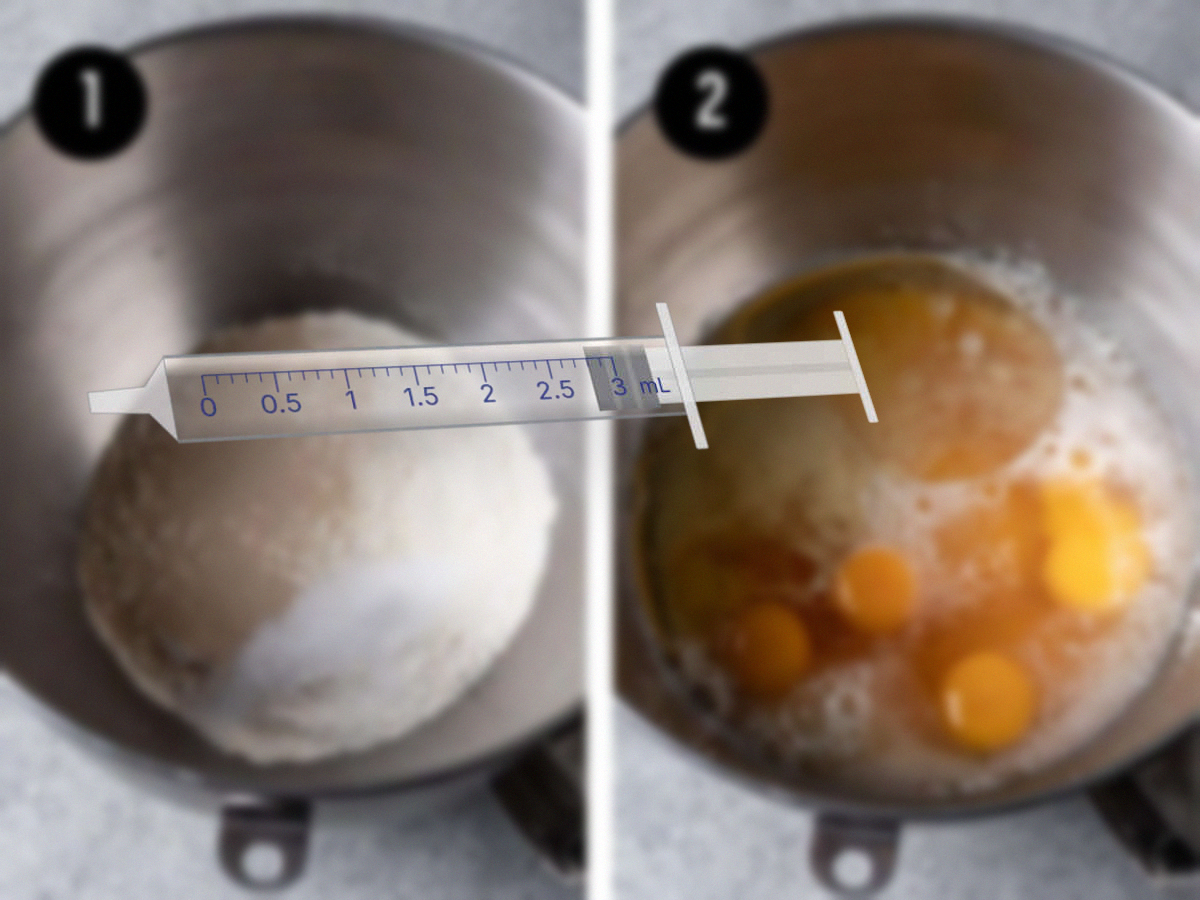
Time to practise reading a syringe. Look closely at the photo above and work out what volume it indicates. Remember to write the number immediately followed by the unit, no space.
2.8mL
